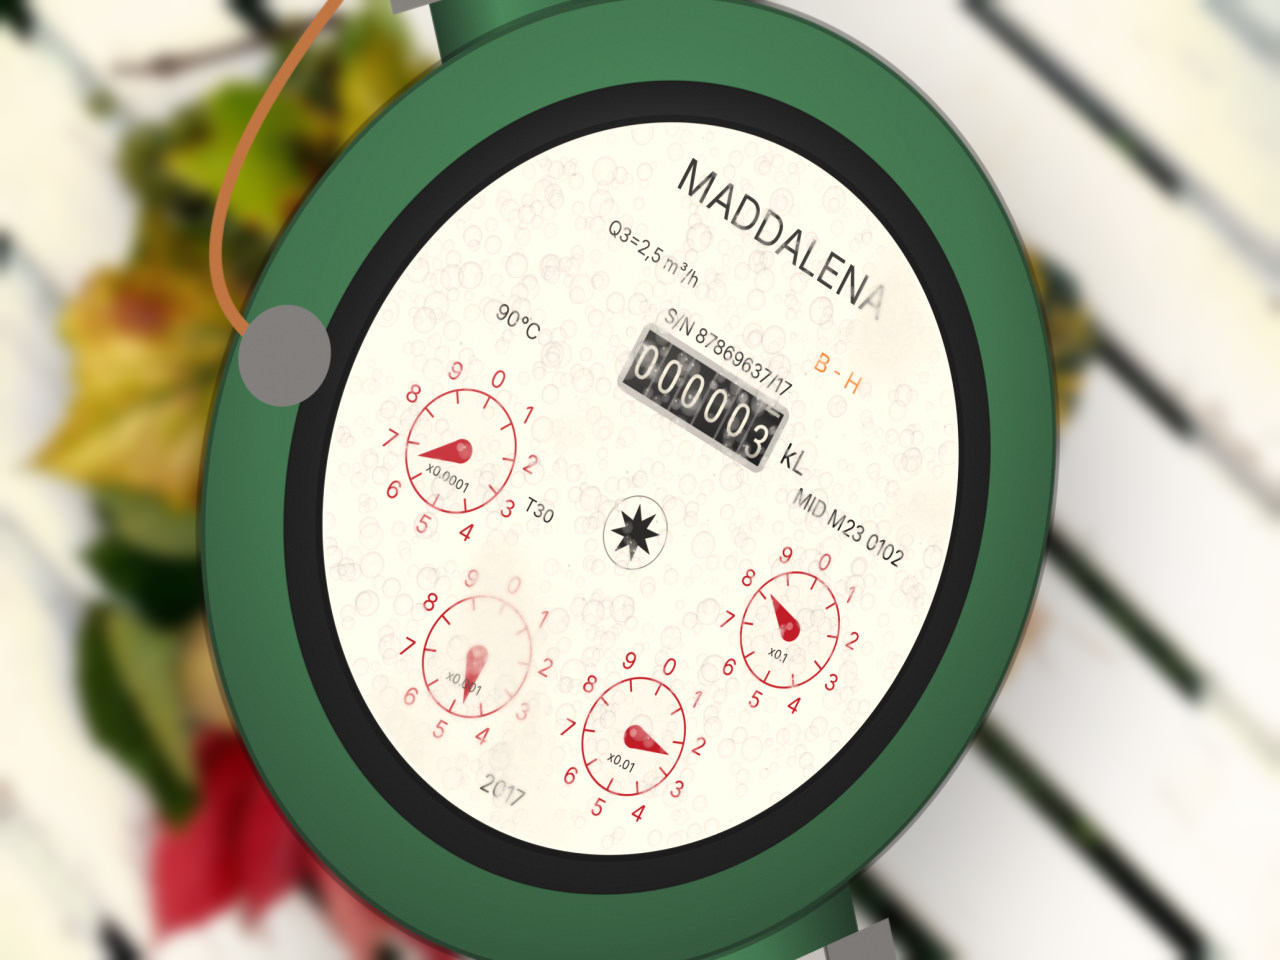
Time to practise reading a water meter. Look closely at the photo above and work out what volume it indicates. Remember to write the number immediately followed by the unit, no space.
2.8246kL
